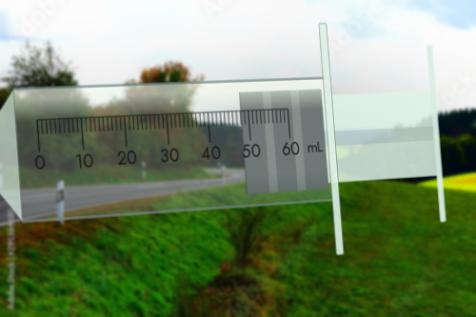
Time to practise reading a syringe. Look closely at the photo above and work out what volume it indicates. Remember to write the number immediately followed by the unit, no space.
48mL
